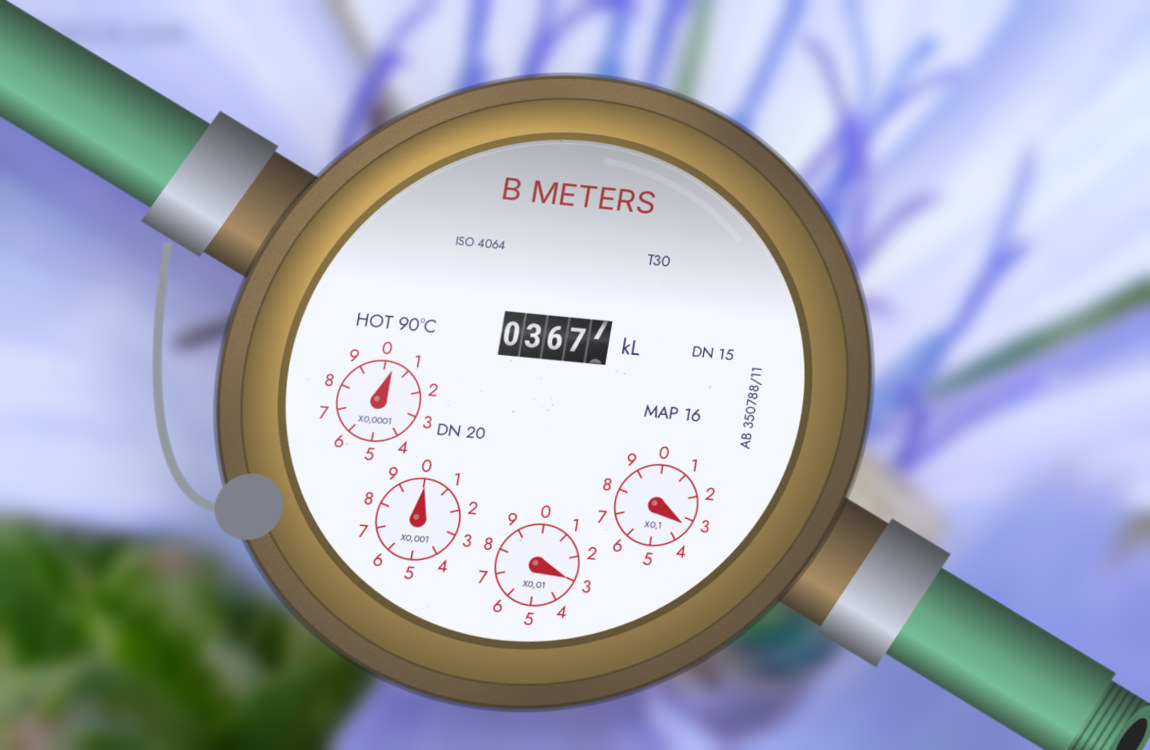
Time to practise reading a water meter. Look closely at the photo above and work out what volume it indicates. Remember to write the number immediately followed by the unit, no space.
3677.3300kL
